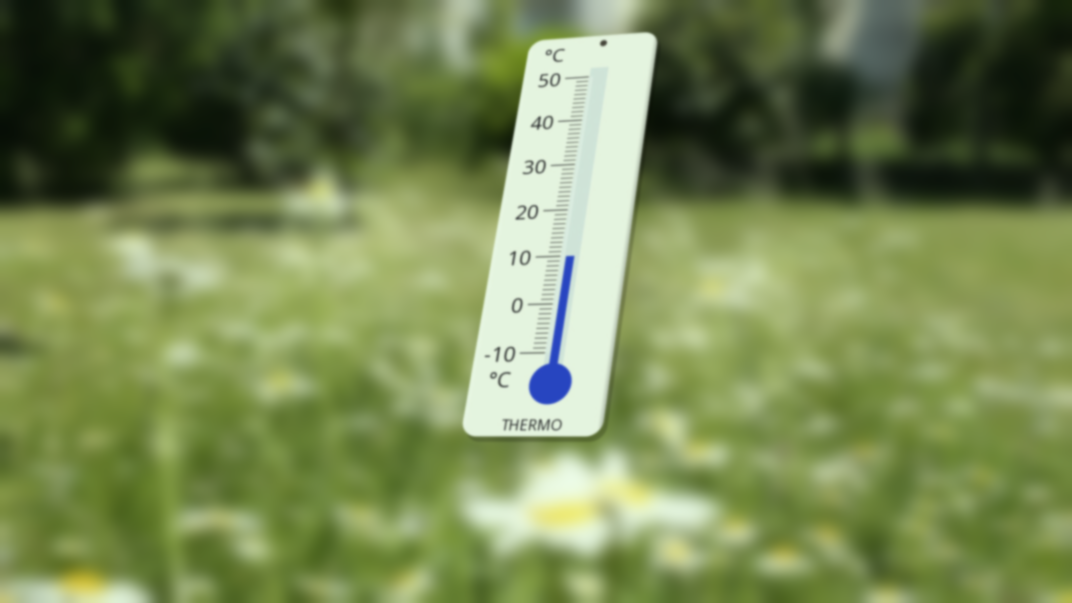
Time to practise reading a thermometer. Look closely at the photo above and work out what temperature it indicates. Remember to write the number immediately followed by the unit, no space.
10°C
